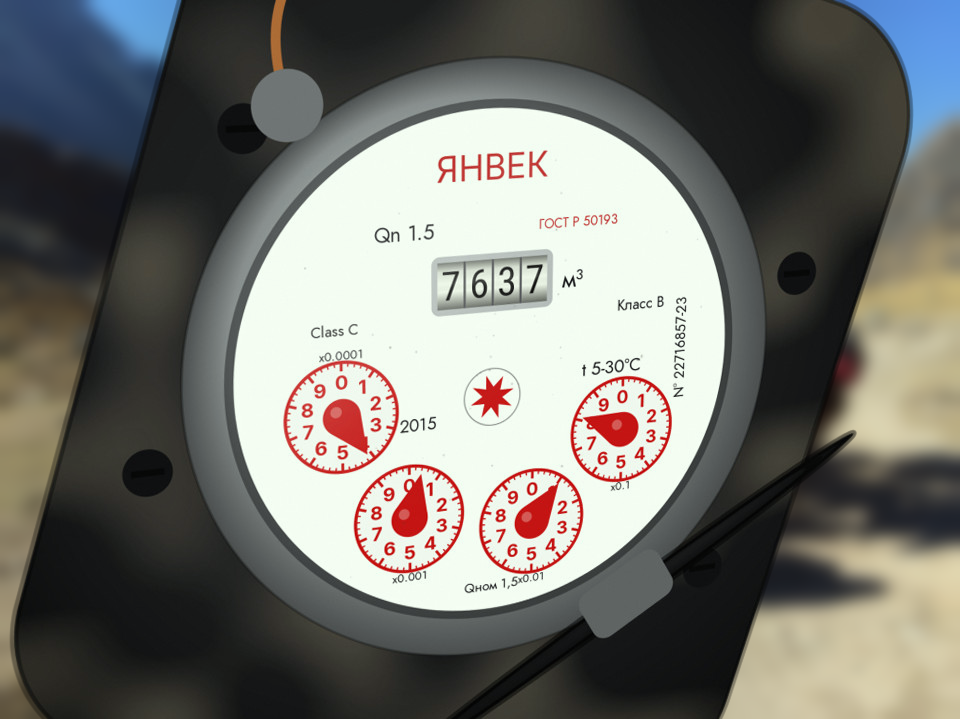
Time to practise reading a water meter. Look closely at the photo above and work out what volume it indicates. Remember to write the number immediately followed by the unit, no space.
7637.8104m³
